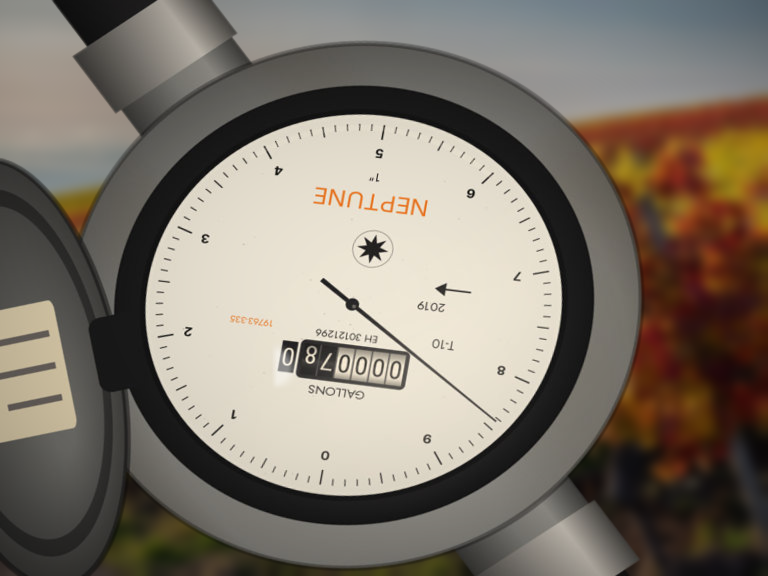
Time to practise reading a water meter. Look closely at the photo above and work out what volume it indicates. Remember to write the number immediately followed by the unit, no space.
778.4gal
